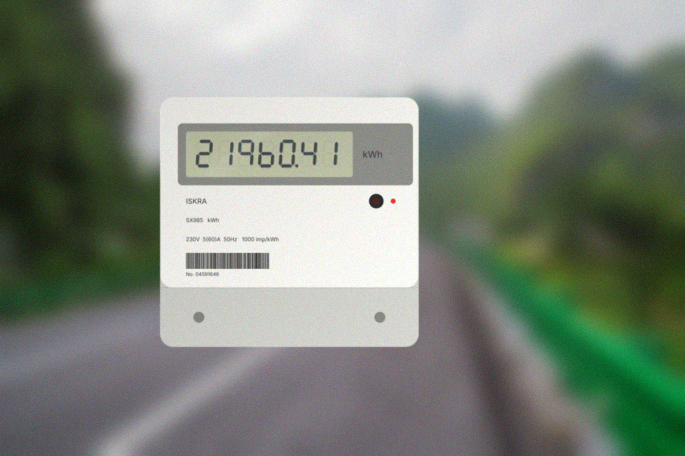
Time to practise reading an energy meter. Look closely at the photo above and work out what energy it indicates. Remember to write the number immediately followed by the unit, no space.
21960.41kWh
